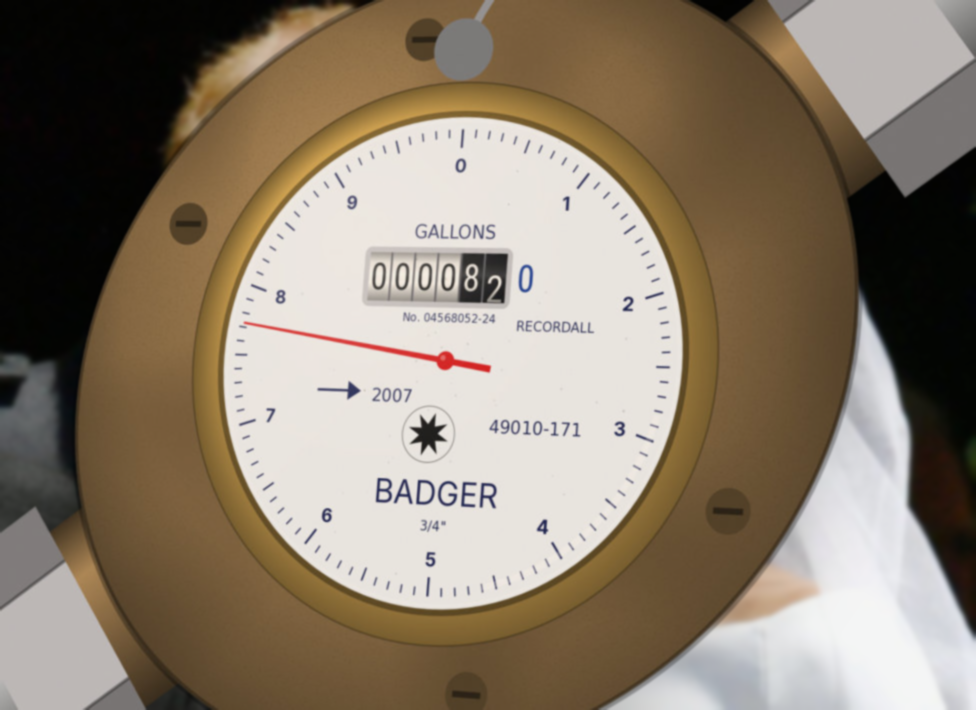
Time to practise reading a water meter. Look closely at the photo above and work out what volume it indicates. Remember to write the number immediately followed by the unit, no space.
817.7gal
